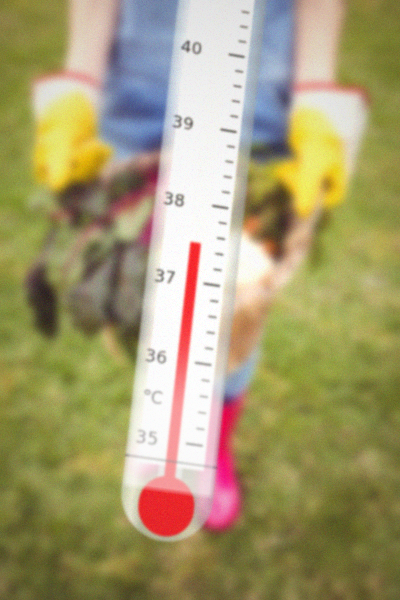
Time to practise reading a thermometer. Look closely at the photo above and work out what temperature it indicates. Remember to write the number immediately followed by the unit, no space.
37.5°C
